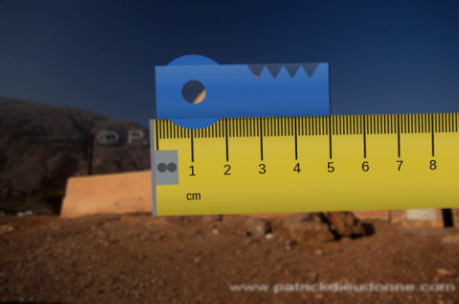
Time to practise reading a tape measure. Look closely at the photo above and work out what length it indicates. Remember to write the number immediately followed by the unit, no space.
5cm
